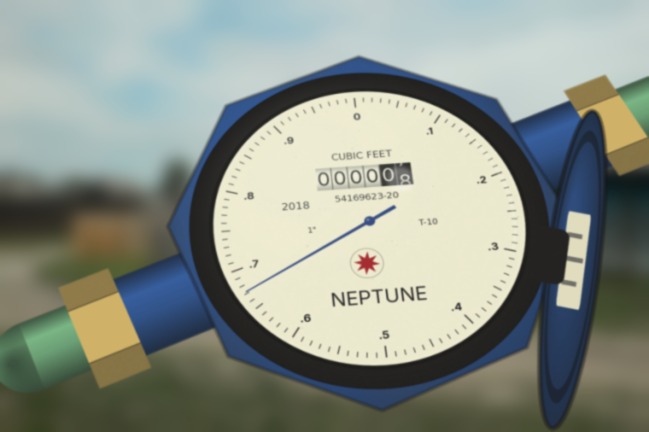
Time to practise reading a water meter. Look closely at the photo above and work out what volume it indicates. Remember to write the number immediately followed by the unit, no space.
7.67ft³
